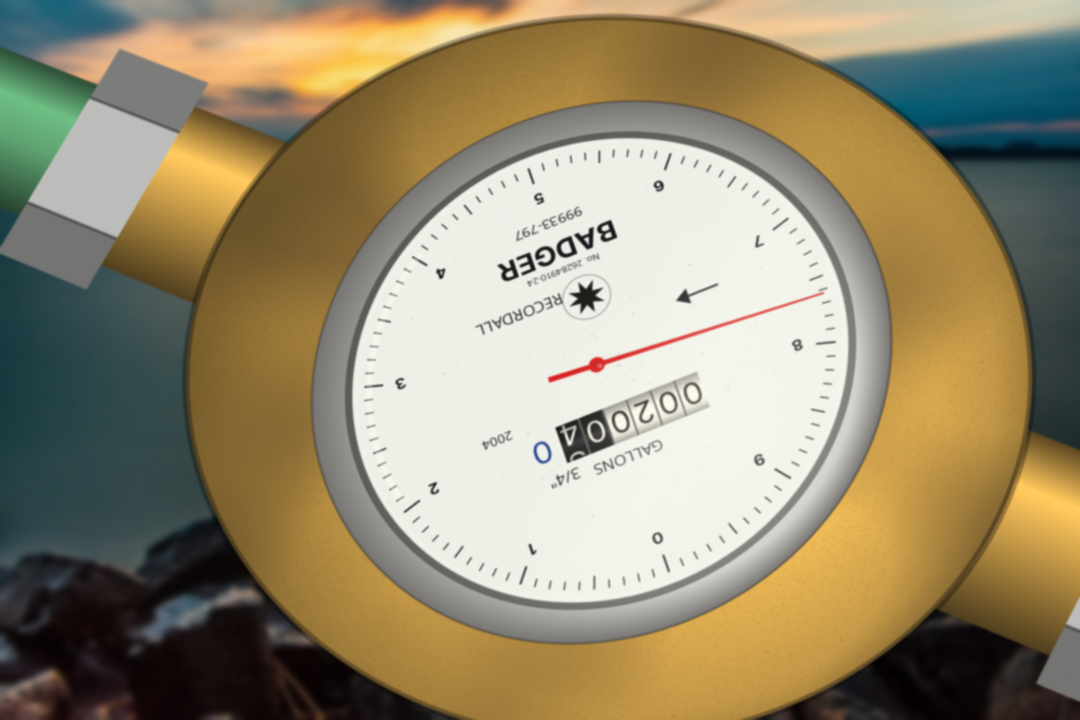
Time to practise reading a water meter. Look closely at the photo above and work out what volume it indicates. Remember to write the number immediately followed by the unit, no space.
20037.6gal
